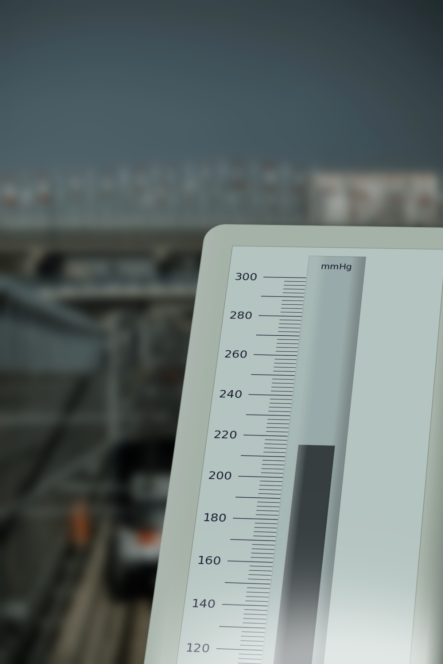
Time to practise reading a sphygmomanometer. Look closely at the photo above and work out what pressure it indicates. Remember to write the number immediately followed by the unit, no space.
216mmHg
